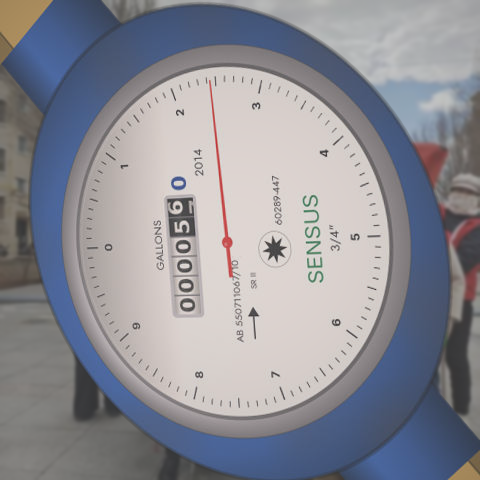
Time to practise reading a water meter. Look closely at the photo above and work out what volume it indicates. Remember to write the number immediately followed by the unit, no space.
562.4gal
